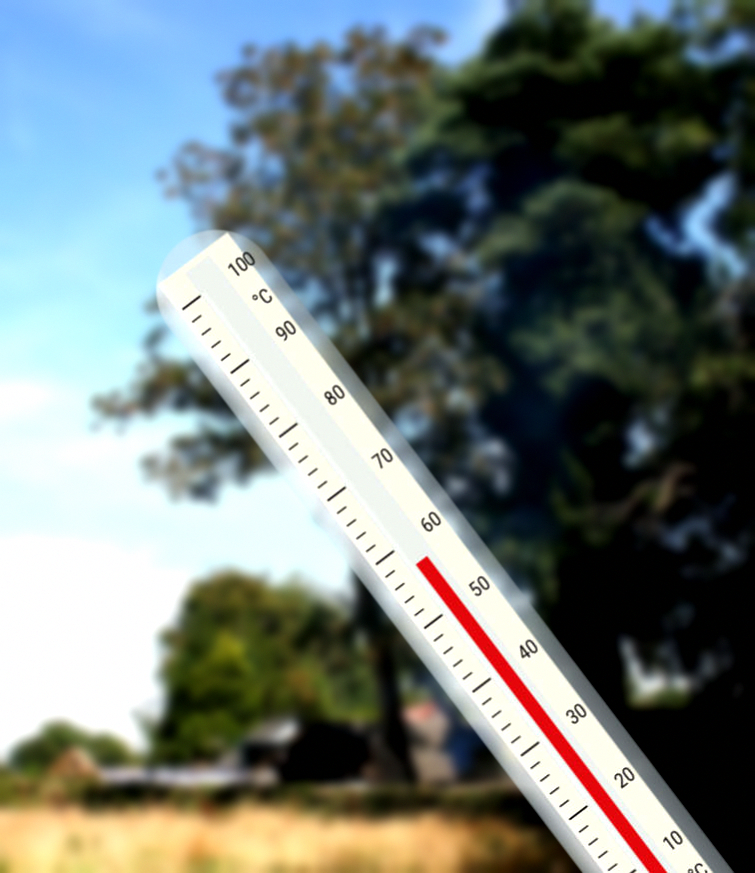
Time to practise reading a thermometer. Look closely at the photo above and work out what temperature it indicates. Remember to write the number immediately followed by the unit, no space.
57°C
